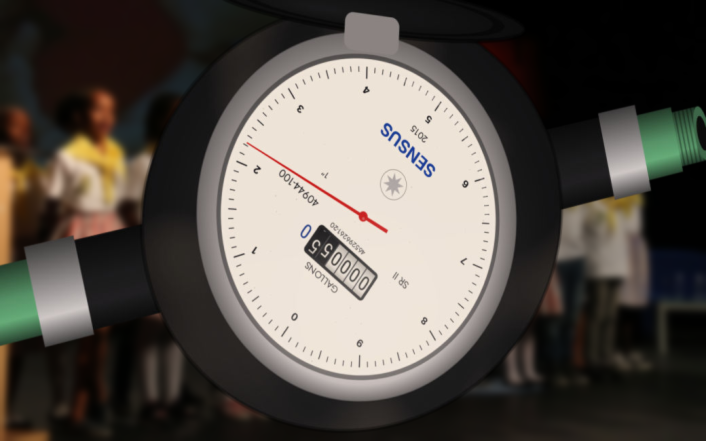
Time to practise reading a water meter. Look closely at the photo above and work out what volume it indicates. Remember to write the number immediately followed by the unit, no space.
552.2gal
